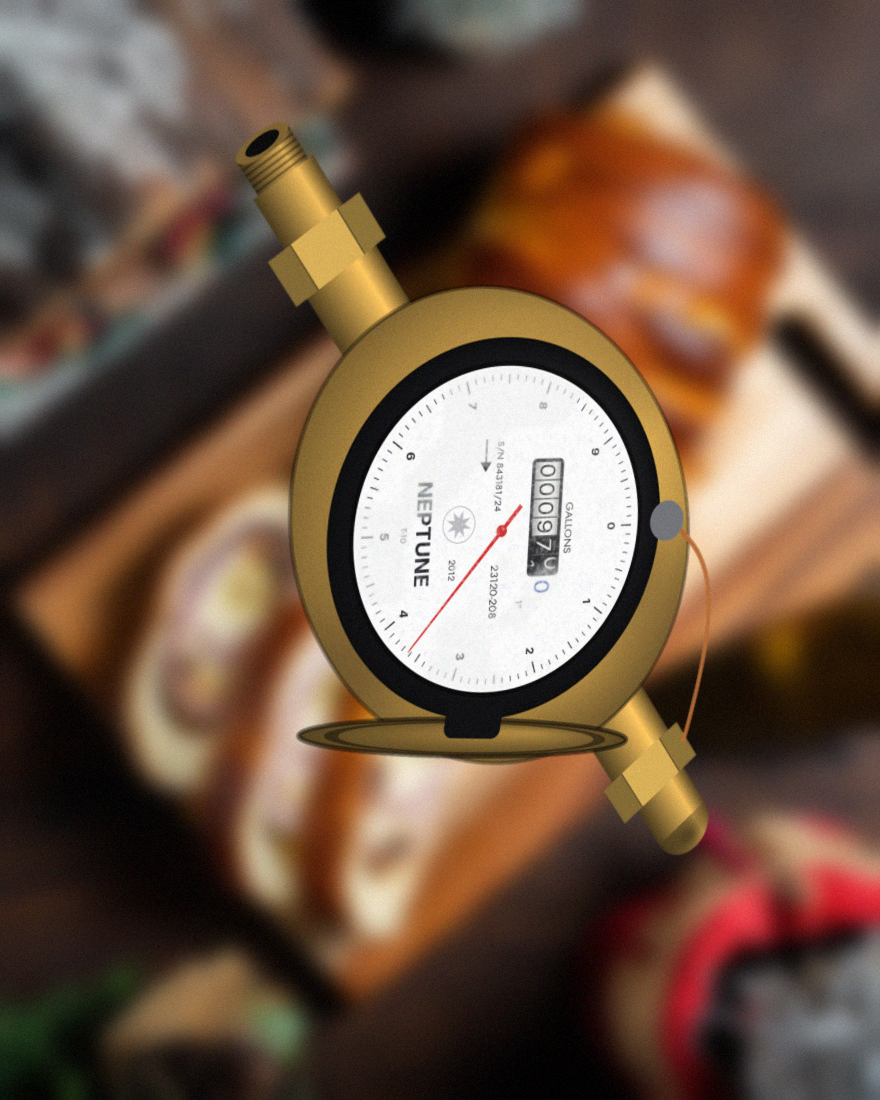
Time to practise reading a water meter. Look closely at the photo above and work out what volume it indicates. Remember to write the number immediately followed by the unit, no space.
9703.6gal
